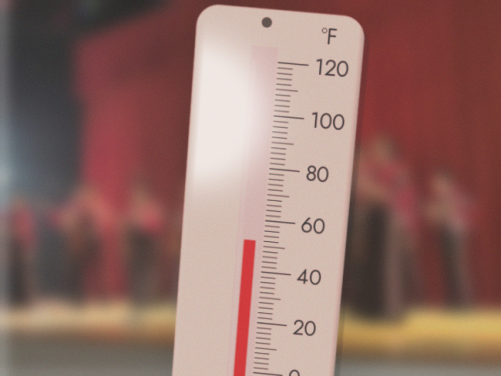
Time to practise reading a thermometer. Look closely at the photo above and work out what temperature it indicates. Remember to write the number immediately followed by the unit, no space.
52°F
